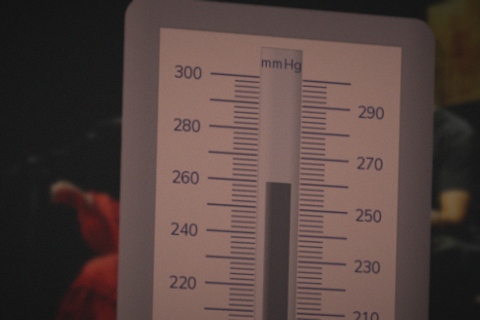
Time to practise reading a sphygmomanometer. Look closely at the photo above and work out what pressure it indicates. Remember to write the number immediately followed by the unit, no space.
260mmHg
